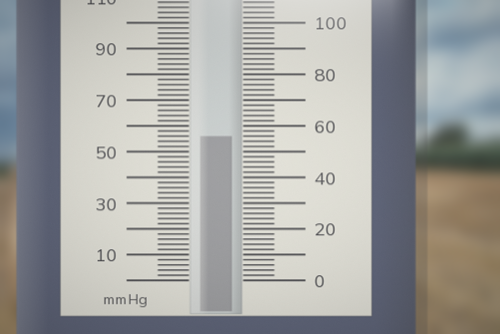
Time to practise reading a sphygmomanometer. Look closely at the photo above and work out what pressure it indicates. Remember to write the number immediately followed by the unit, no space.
56mmHg
